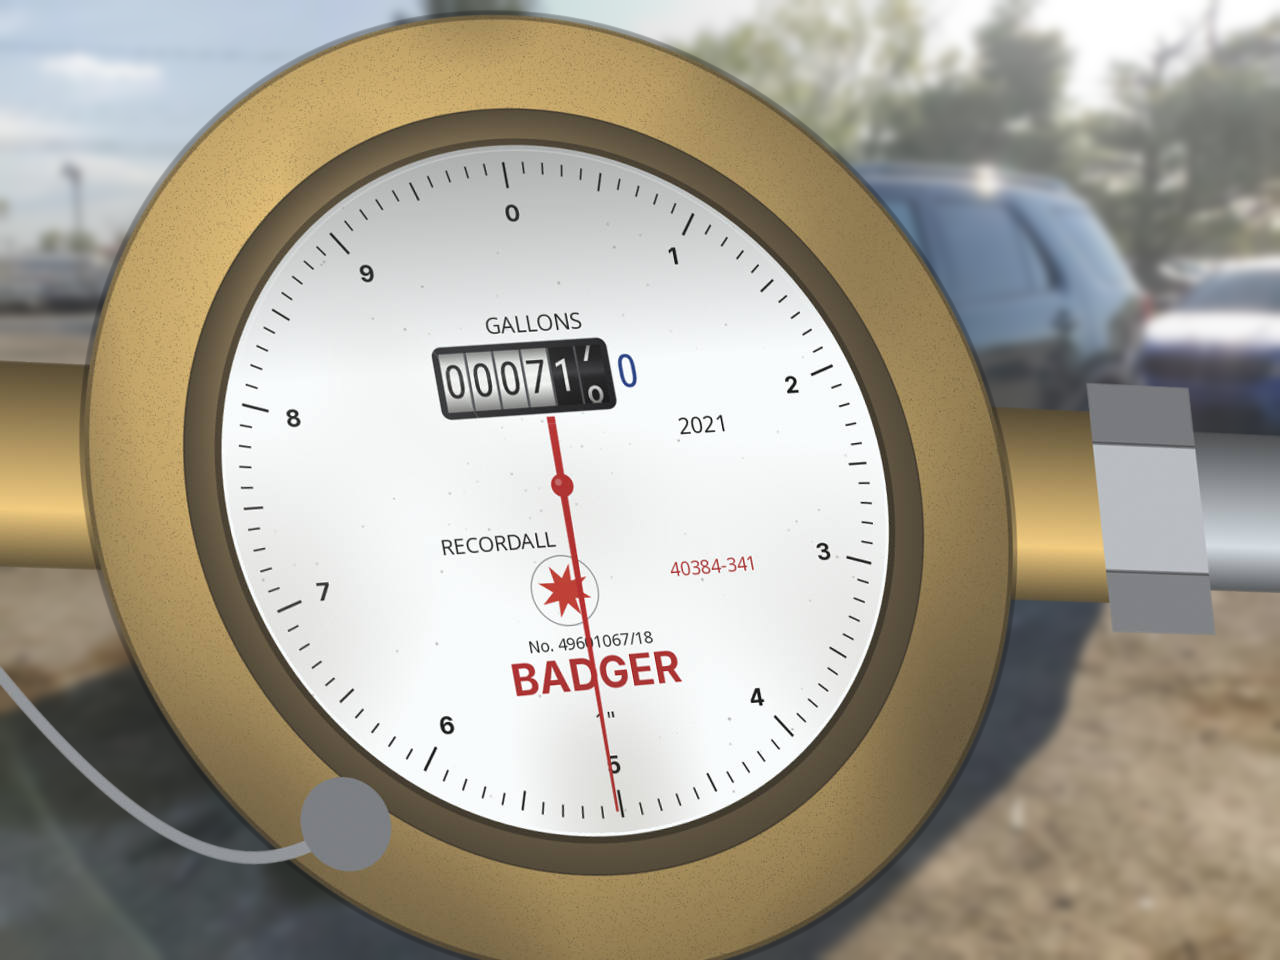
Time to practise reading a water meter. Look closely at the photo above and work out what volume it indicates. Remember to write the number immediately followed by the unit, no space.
7175.0gal
